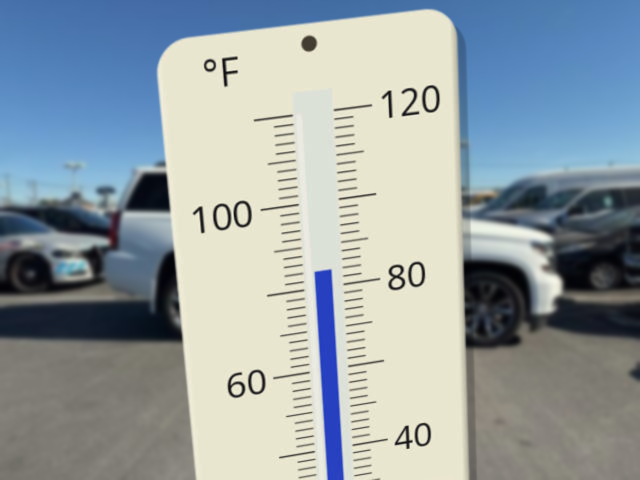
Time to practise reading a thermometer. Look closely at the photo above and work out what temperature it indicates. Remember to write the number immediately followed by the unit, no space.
84°F
